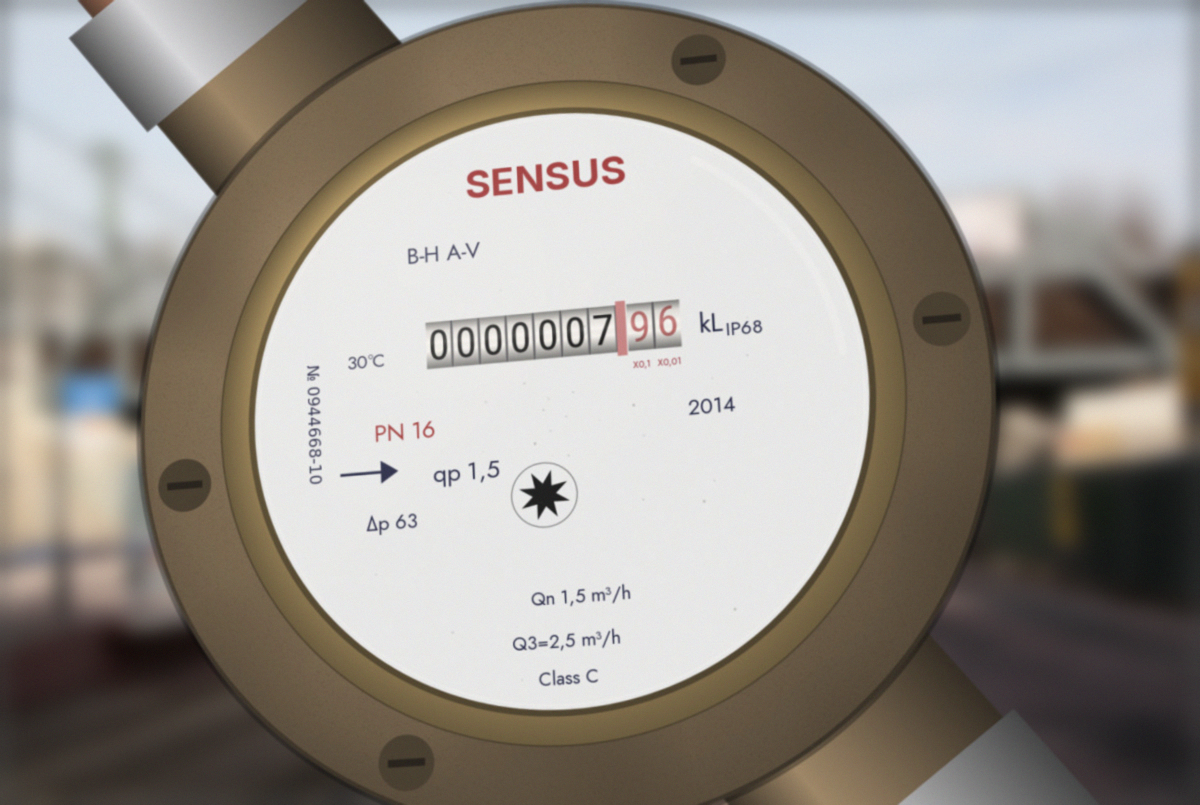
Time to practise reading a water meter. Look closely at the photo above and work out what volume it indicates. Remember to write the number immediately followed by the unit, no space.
7.96kL
